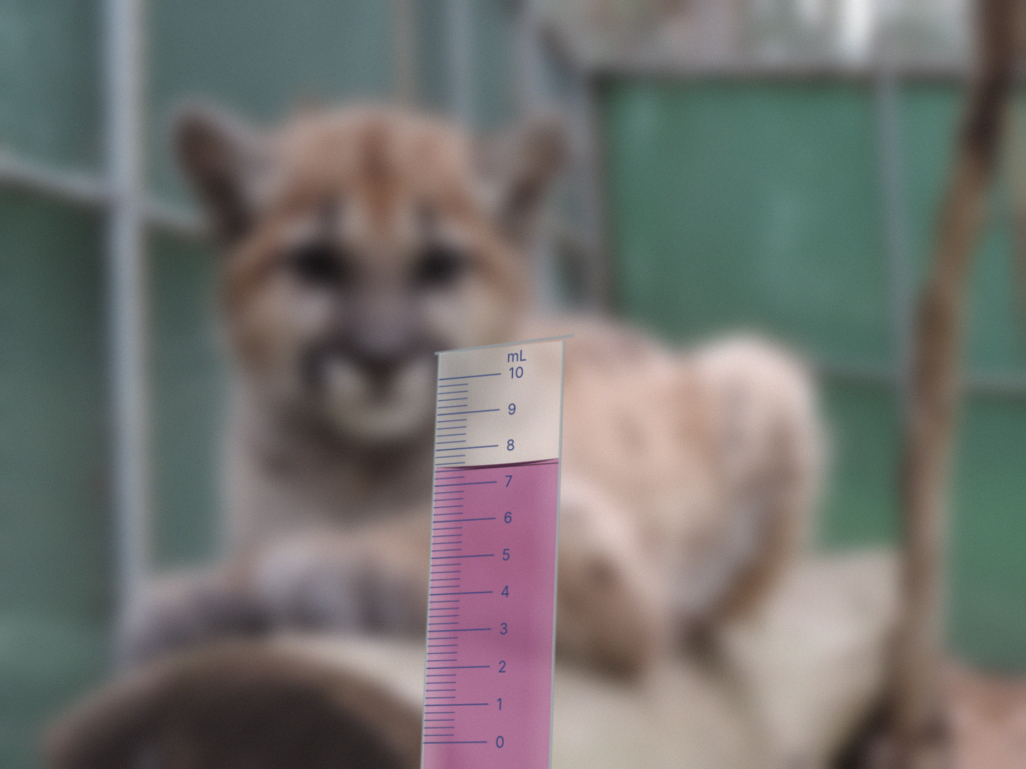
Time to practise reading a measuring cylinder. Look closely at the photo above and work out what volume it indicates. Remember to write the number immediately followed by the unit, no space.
7.4mL
